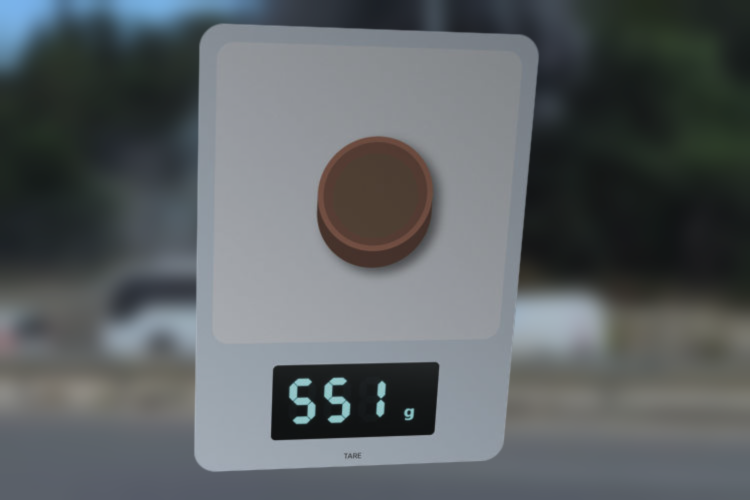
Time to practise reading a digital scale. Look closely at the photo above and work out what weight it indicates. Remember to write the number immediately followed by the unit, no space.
551g
